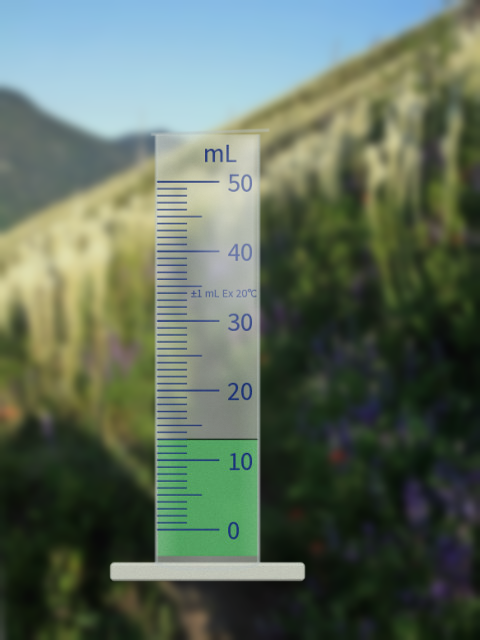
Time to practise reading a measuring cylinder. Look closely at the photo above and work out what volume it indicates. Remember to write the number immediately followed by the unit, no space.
13mL
